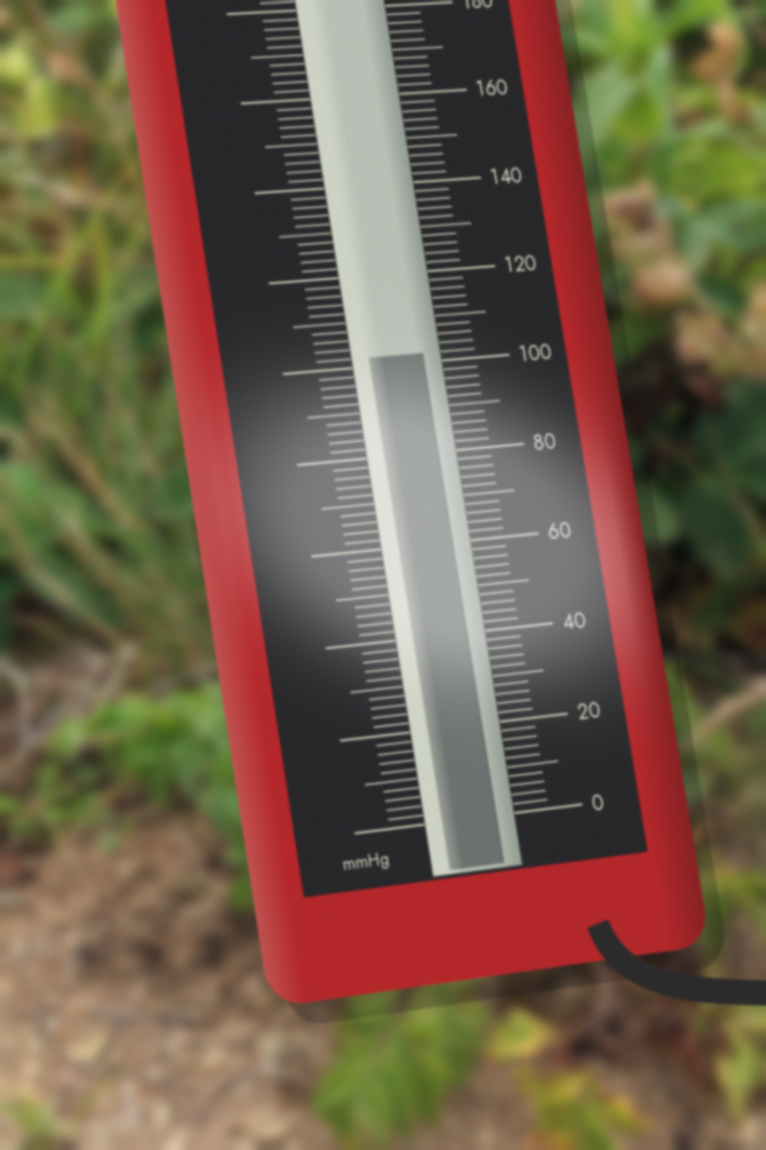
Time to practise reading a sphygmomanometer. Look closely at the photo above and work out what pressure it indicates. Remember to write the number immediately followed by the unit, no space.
102mmHg
